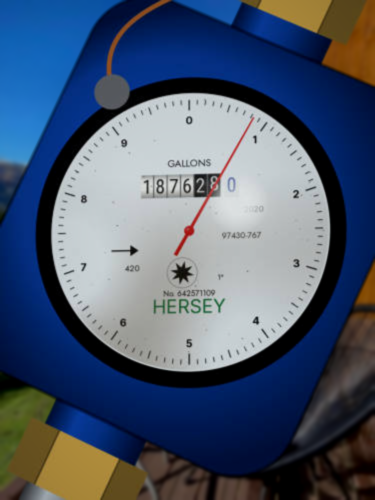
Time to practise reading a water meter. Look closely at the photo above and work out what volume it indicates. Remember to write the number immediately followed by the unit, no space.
1876280.8gal
